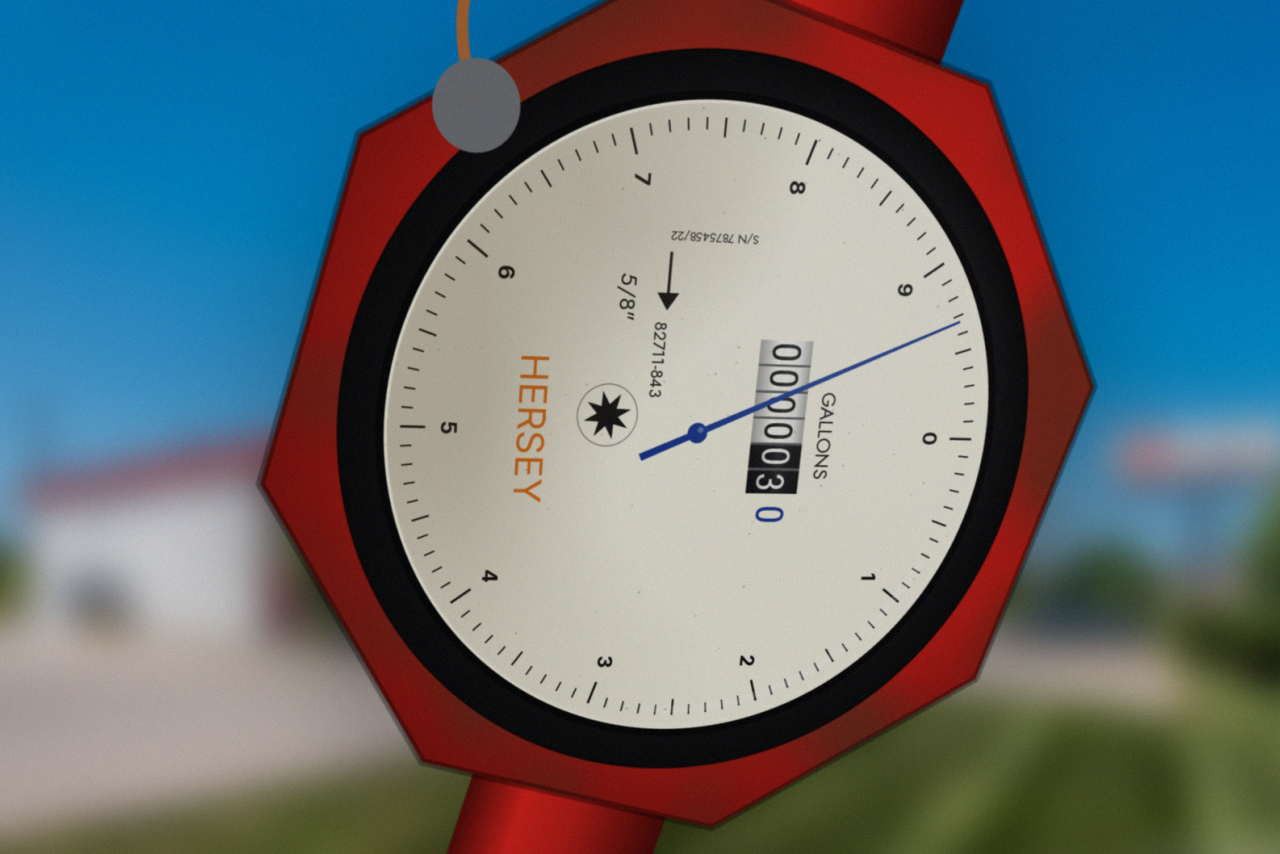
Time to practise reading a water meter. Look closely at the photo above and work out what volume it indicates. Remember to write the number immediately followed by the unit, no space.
29.3gal
